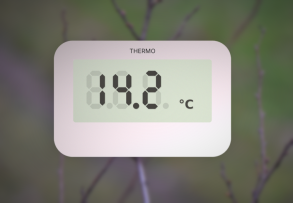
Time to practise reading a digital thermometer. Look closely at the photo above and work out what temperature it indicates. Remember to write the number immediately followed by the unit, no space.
14.2°C
